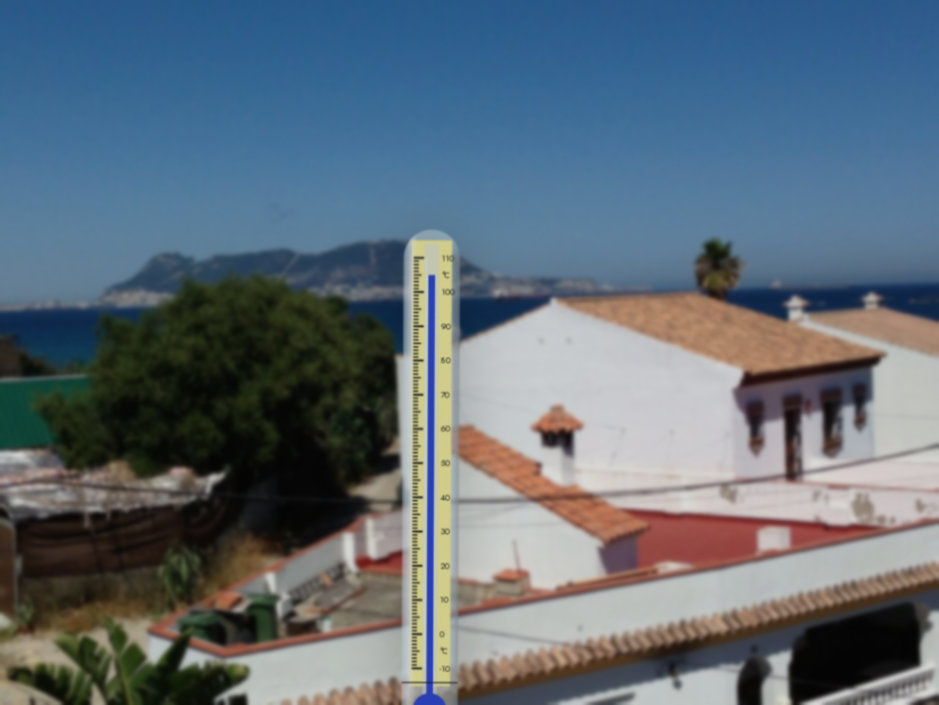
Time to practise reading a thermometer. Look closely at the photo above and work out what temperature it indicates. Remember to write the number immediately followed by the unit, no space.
105°C
